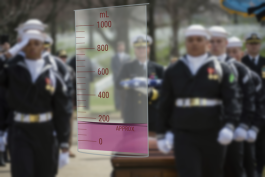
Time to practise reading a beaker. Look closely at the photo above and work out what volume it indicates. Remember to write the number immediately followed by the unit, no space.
150mL
